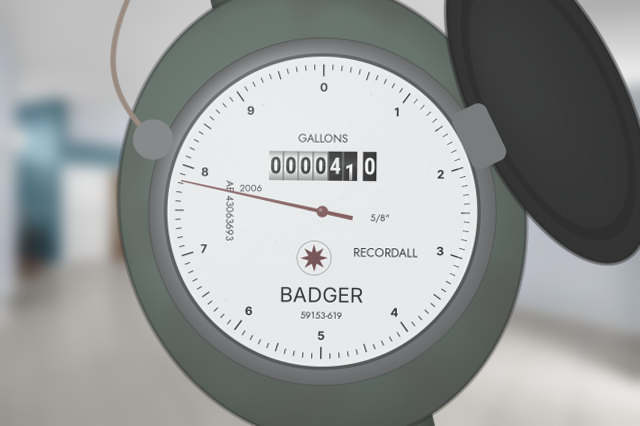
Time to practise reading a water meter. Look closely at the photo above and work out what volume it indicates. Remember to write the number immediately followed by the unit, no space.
407.8gal
